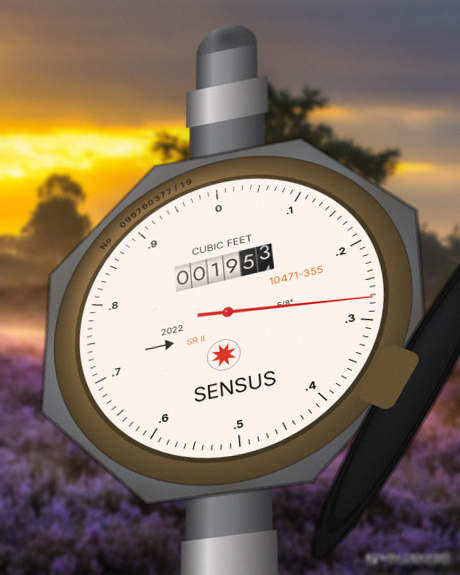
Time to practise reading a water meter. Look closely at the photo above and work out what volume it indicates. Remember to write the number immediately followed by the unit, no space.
1953.27ft³
